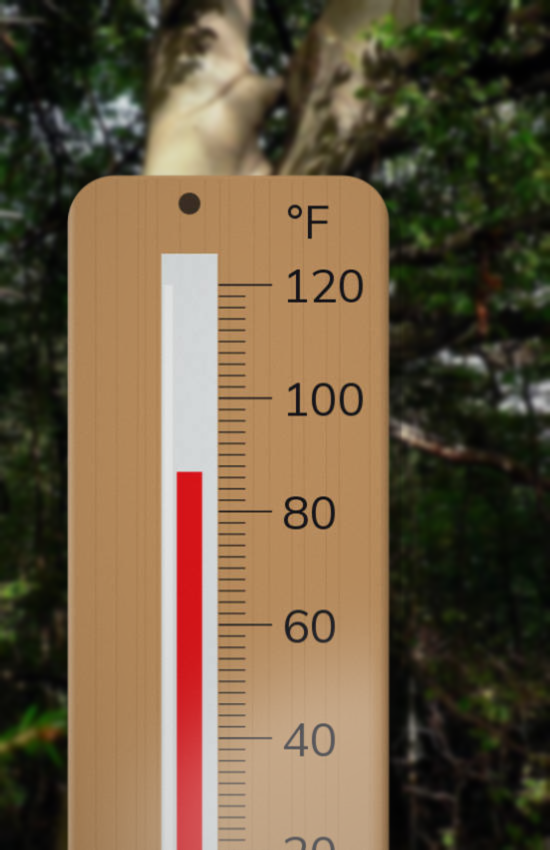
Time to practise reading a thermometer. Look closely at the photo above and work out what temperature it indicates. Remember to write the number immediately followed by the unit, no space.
87°F
